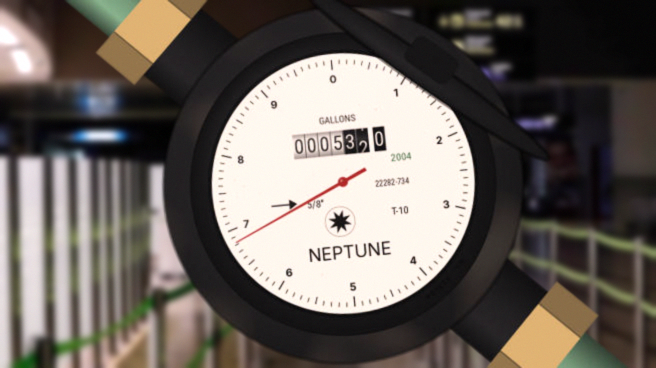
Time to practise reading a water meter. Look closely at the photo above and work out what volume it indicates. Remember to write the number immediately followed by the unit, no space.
5316.8gal
